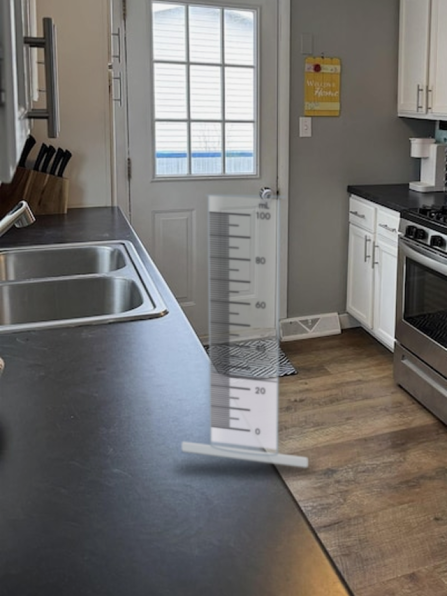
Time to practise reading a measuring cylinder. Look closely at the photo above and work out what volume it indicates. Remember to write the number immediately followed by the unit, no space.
25mL
